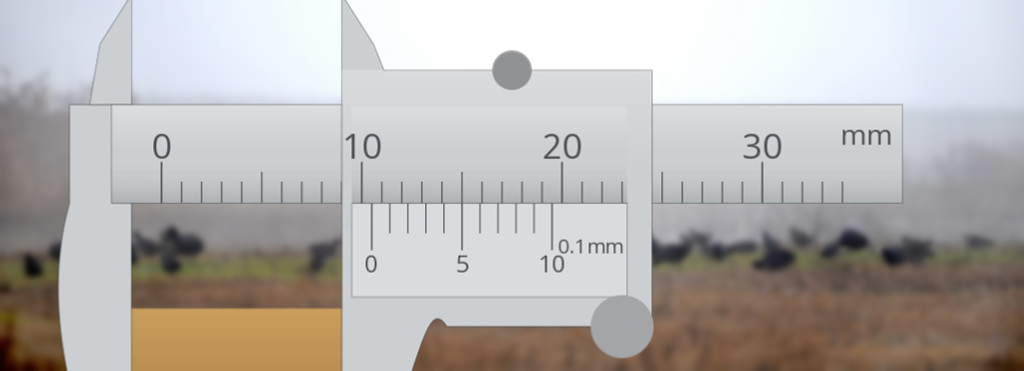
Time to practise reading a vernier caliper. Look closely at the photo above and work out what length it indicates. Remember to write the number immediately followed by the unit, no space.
10.5mm
